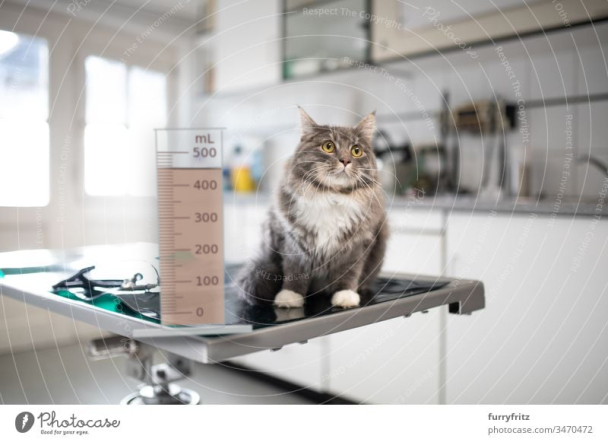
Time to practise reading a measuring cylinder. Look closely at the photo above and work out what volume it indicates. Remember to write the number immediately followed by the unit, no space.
450mL
